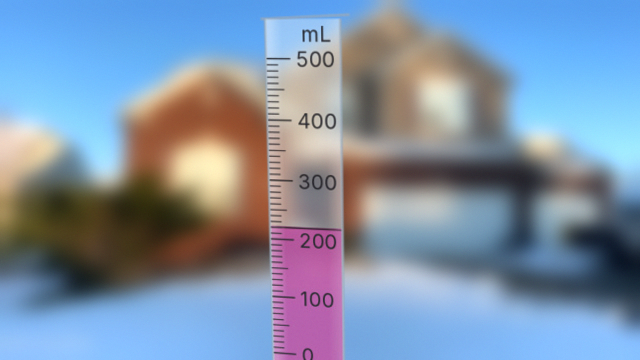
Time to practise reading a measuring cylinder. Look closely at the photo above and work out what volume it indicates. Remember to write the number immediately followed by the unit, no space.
220mL
